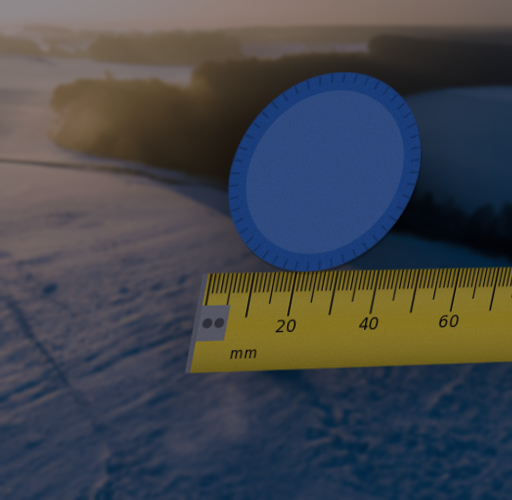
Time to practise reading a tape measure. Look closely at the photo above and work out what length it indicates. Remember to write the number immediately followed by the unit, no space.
45mm
